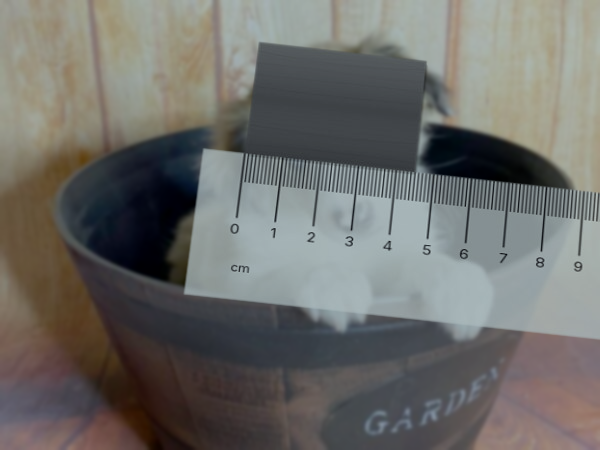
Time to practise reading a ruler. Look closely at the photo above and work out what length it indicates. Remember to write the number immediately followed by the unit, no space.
4.5cm
